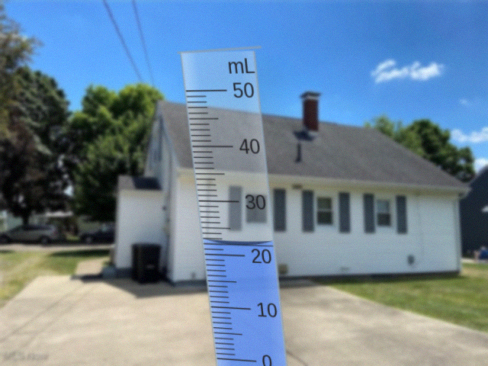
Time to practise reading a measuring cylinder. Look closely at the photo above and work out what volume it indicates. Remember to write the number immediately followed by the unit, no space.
22mL
